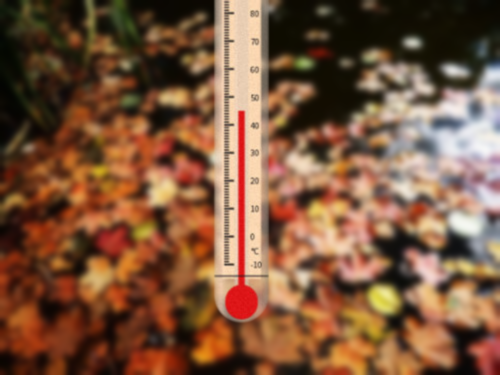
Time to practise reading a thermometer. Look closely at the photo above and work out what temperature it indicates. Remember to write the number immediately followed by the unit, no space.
45°C
